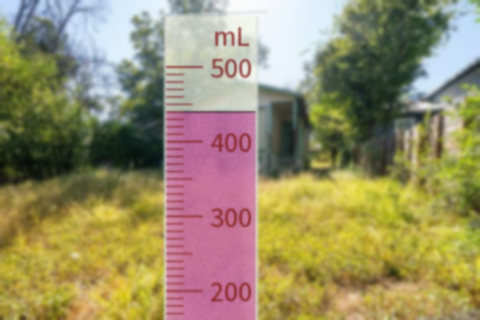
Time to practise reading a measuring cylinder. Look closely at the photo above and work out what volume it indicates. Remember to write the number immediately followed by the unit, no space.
440mL
